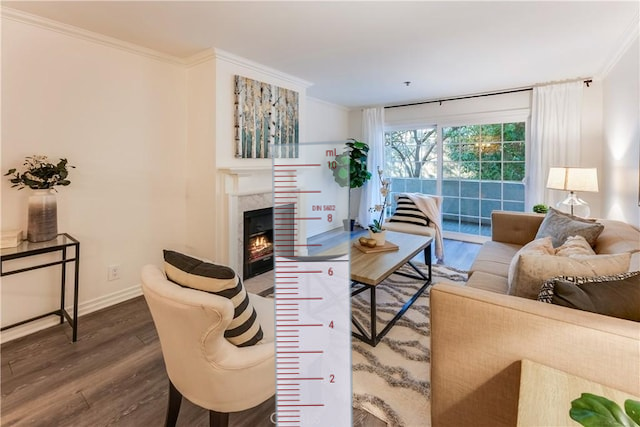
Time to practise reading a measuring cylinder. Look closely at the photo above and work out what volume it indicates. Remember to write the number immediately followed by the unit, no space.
6.4mL
